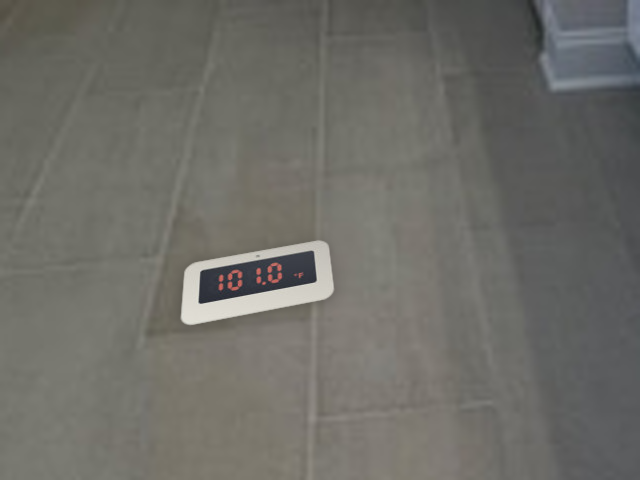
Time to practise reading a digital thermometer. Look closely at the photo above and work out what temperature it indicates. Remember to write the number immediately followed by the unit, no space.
101.0°F
